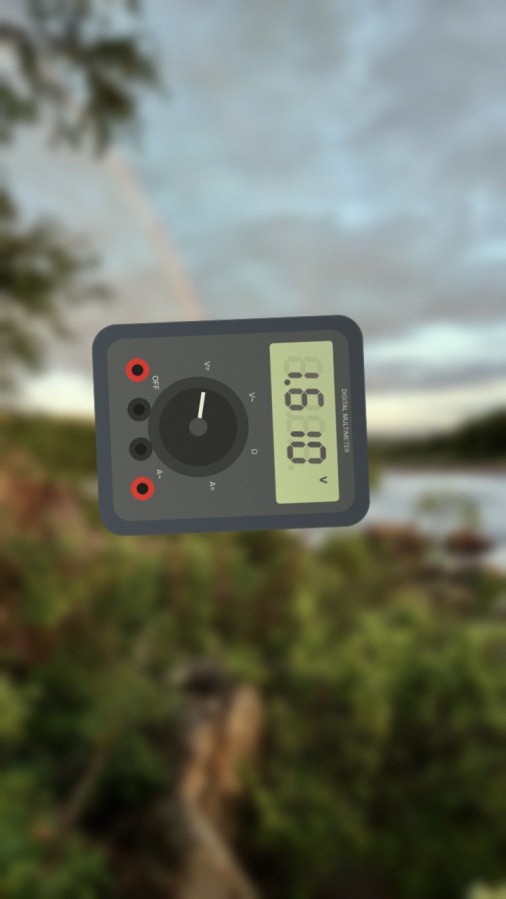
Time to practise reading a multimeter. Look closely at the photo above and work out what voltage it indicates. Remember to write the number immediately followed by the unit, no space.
1.610V
